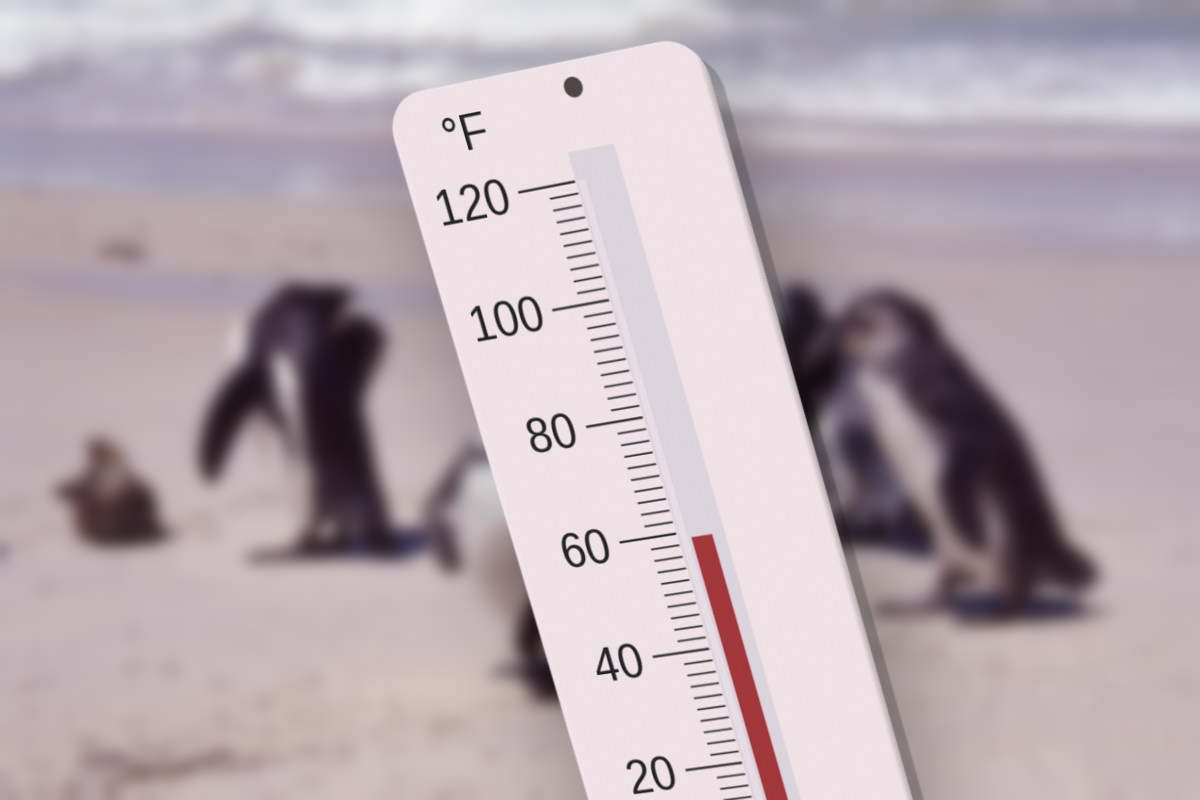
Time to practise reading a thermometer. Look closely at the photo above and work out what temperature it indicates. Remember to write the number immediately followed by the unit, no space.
59°F
